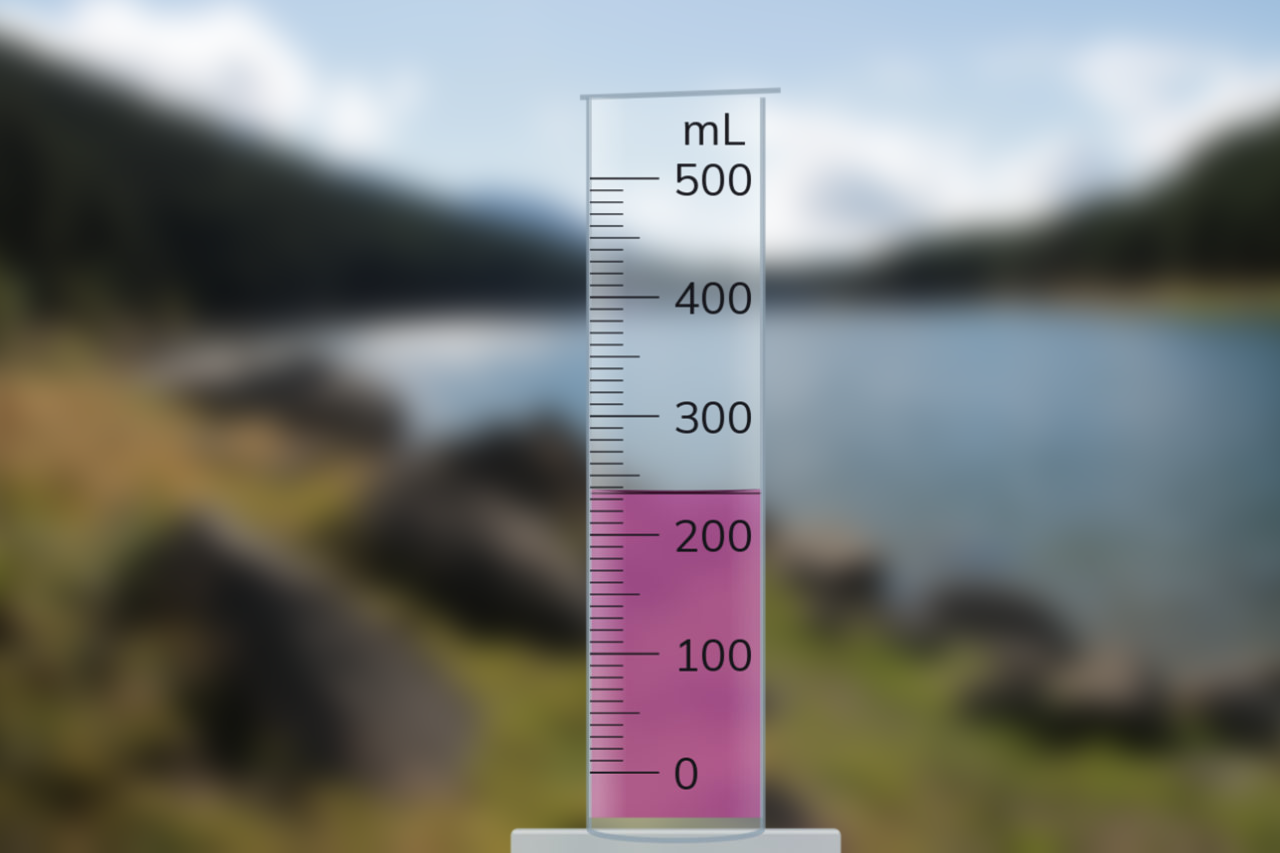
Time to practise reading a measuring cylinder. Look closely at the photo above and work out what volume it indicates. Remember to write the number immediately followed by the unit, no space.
235mL
